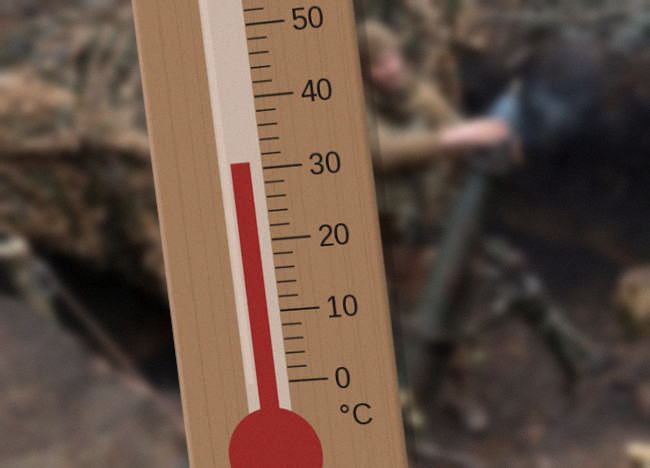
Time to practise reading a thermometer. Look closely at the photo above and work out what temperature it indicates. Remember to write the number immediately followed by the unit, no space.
31°C
